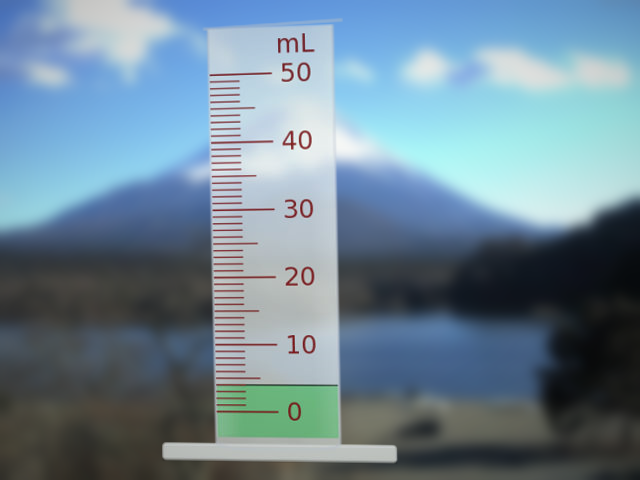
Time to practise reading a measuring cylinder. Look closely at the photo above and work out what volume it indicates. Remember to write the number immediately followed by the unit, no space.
4mL
